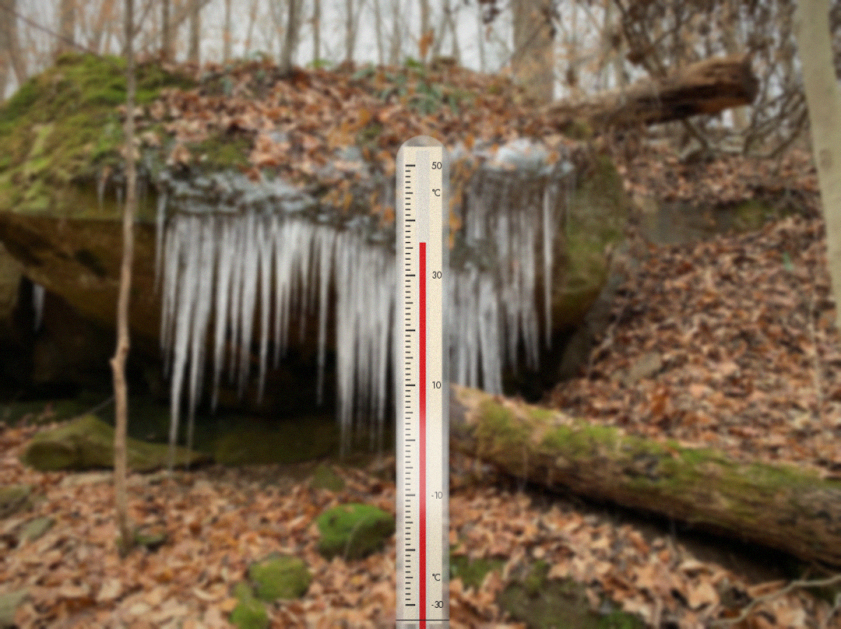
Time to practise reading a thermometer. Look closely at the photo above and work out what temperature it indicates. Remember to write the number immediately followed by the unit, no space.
36°C
